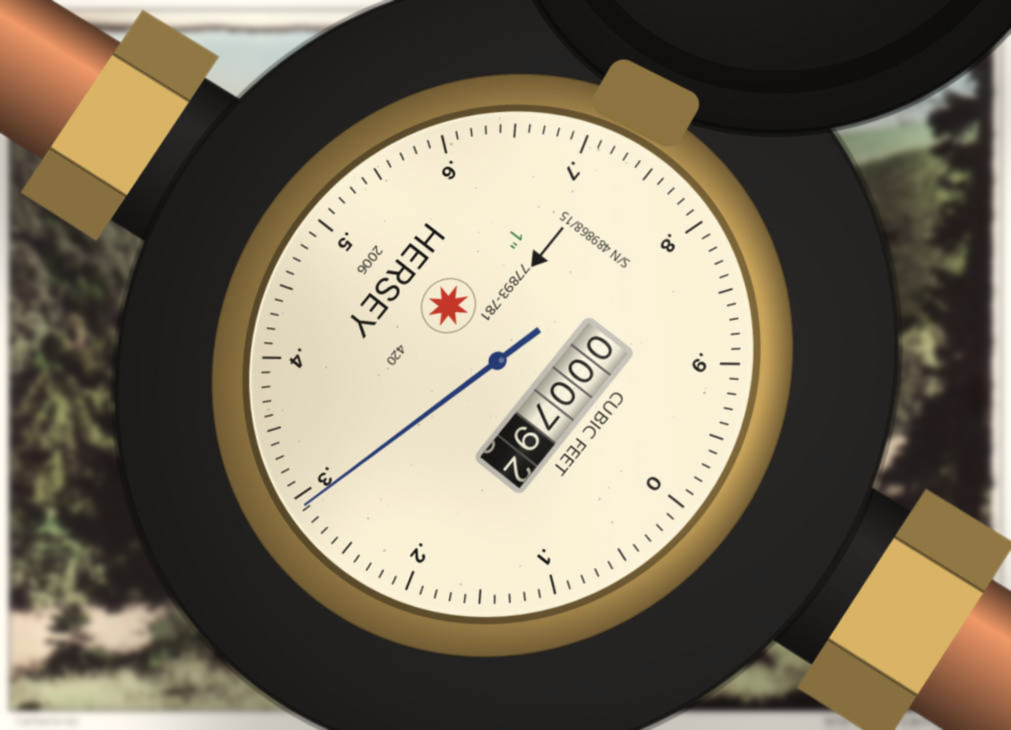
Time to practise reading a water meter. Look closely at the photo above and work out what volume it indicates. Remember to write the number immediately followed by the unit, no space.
792.29ft³
